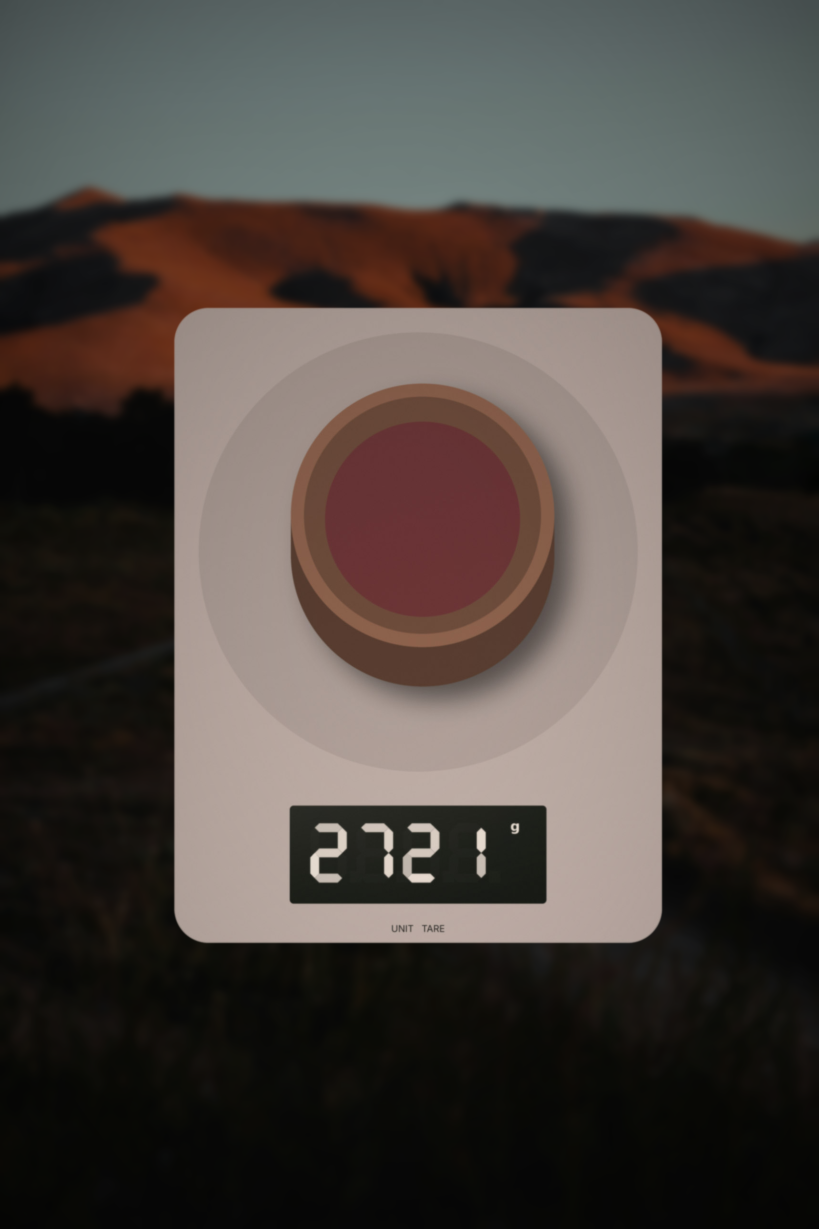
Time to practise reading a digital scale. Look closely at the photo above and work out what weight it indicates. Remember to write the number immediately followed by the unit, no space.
2721g
